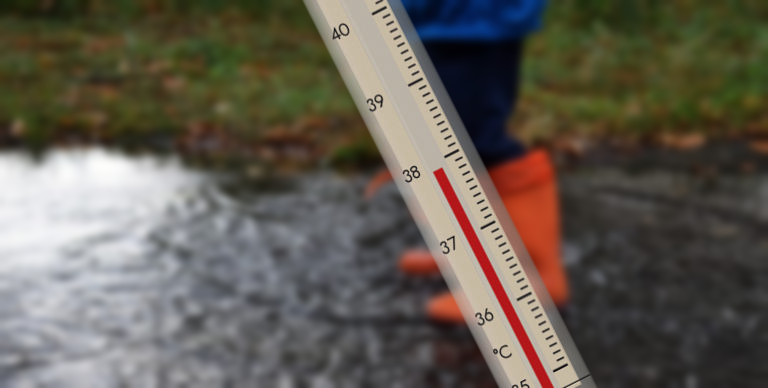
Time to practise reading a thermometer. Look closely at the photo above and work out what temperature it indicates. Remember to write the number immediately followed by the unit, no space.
37.9°C
